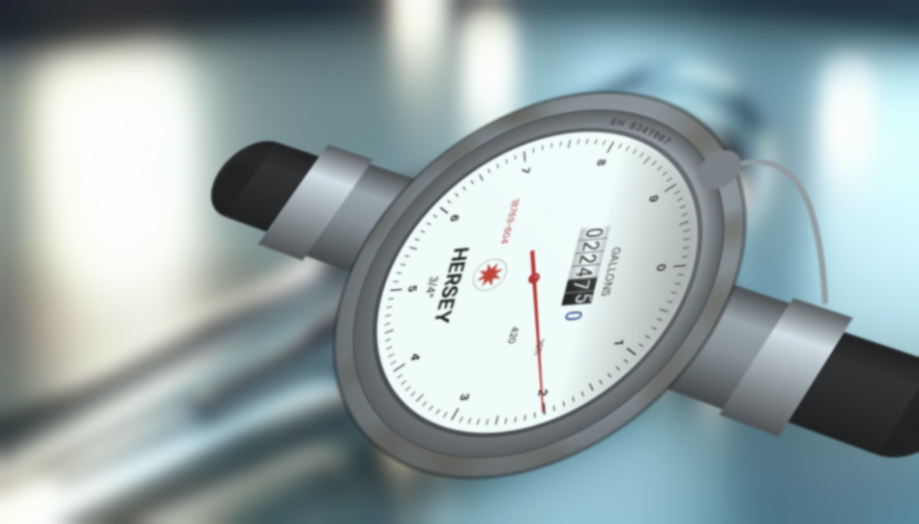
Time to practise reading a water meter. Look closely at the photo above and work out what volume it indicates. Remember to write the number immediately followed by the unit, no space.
224752.0gal
